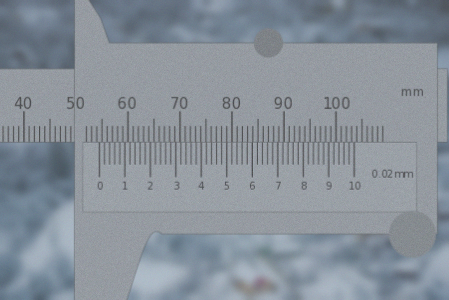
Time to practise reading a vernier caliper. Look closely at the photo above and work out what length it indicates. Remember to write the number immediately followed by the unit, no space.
54.5mm
